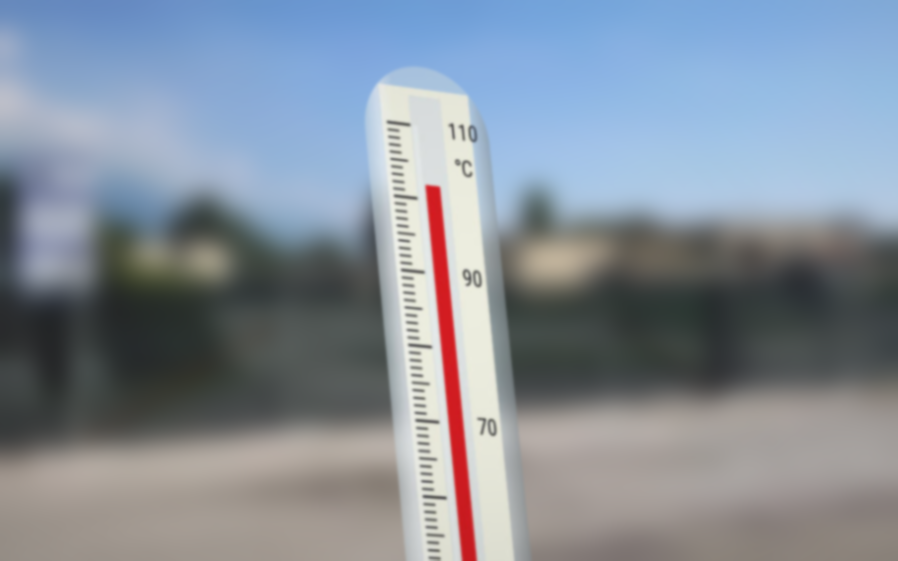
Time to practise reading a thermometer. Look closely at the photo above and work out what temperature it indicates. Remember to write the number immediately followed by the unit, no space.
102°C
